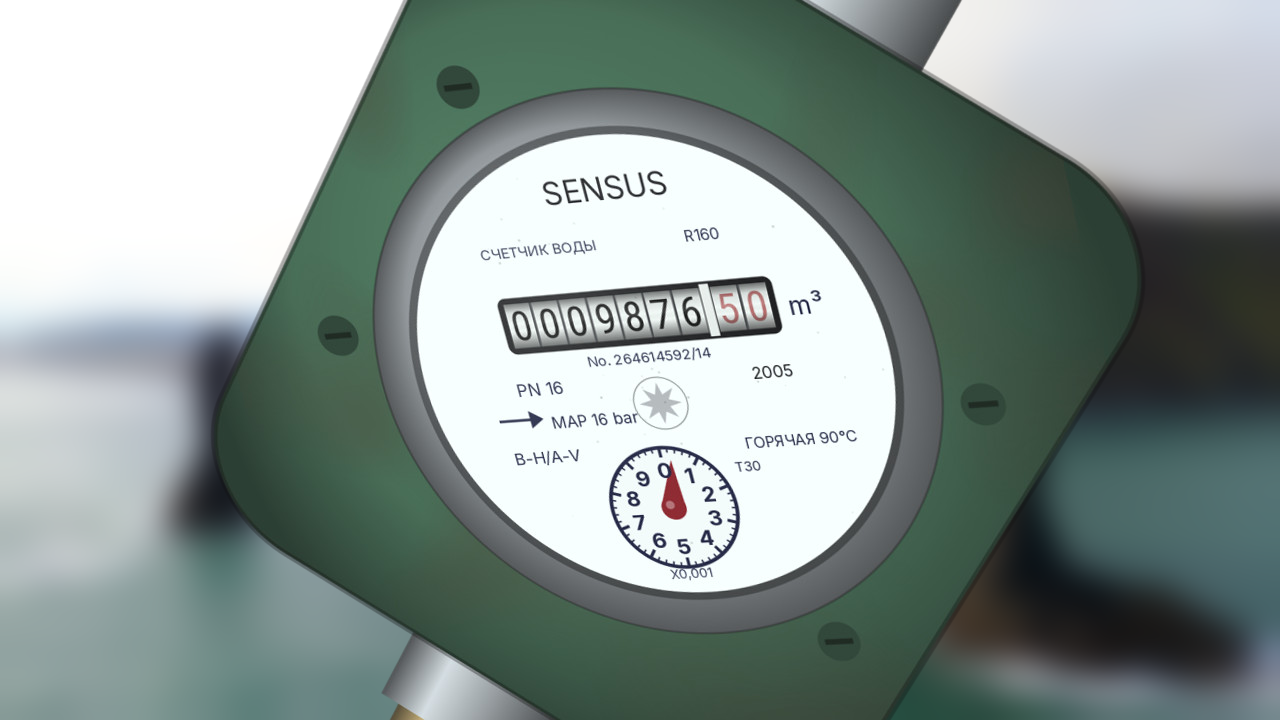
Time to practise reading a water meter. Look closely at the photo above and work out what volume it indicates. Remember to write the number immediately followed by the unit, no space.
9876.500m³
